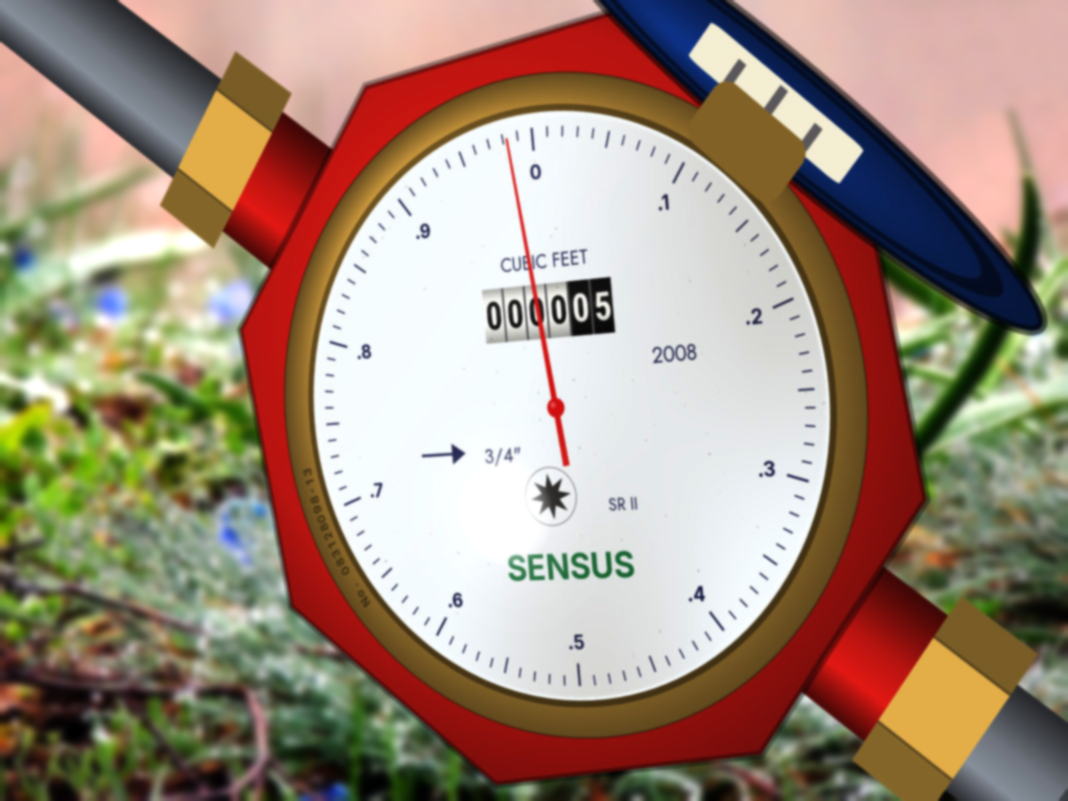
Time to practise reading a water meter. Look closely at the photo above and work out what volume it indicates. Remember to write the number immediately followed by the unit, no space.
4.98ft³
